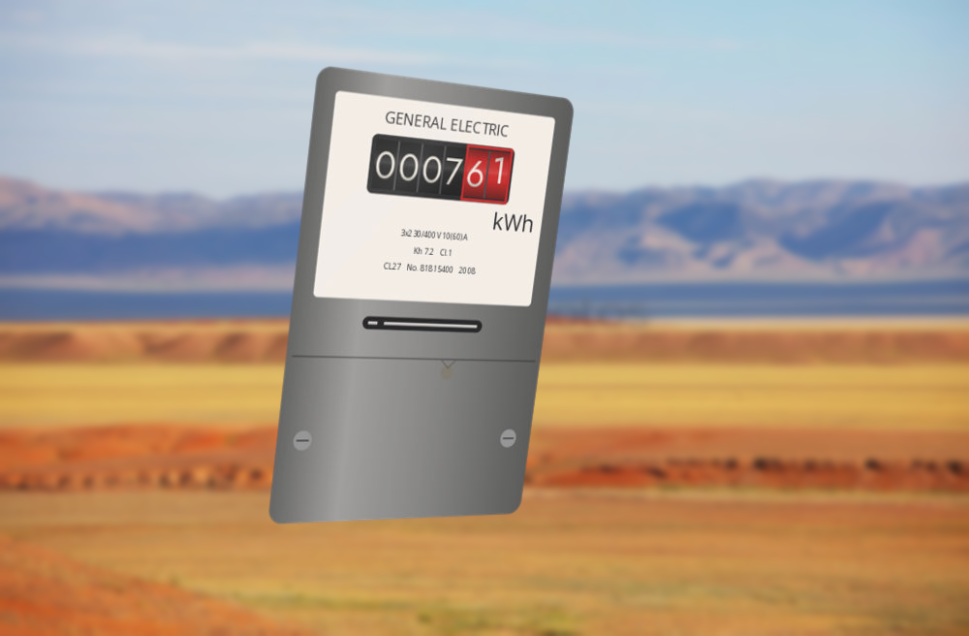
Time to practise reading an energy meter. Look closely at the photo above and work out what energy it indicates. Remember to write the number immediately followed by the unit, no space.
7.61kWh
